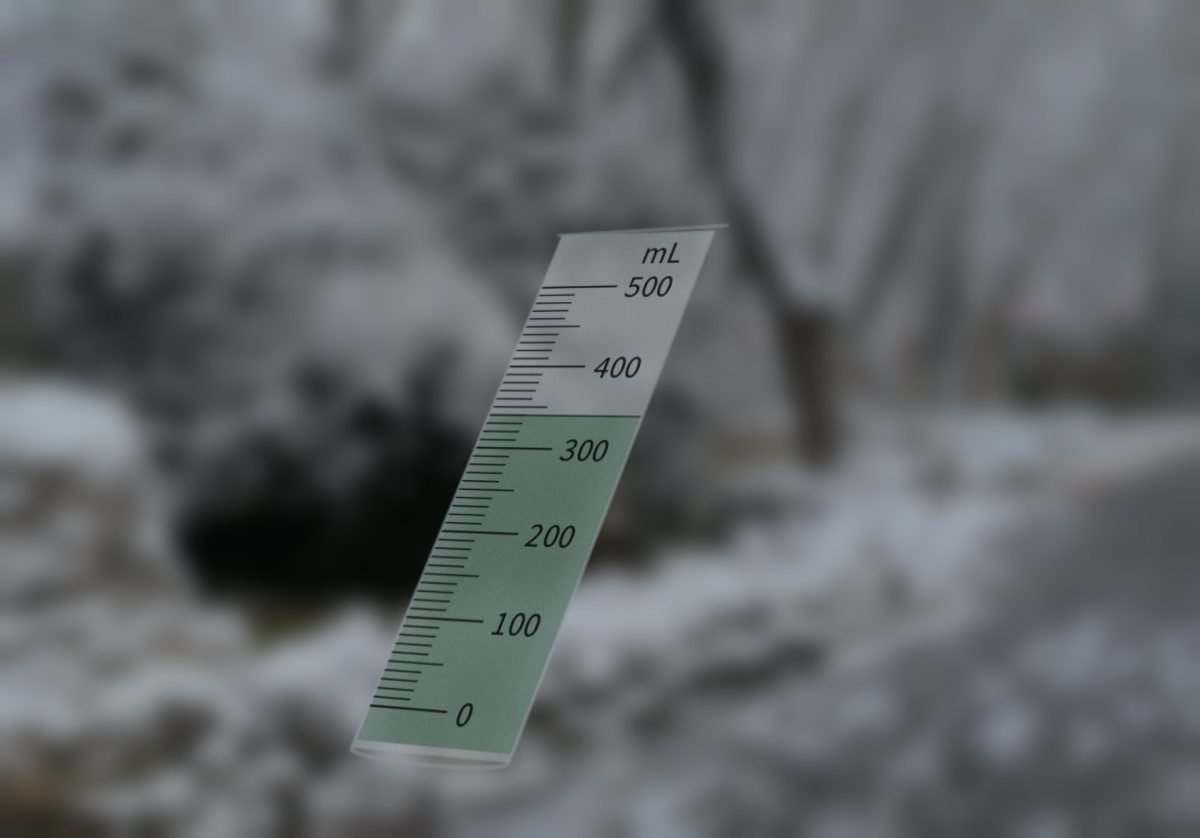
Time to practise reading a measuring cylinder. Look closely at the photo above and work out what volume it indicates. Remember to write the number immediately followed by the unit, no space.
340mL
